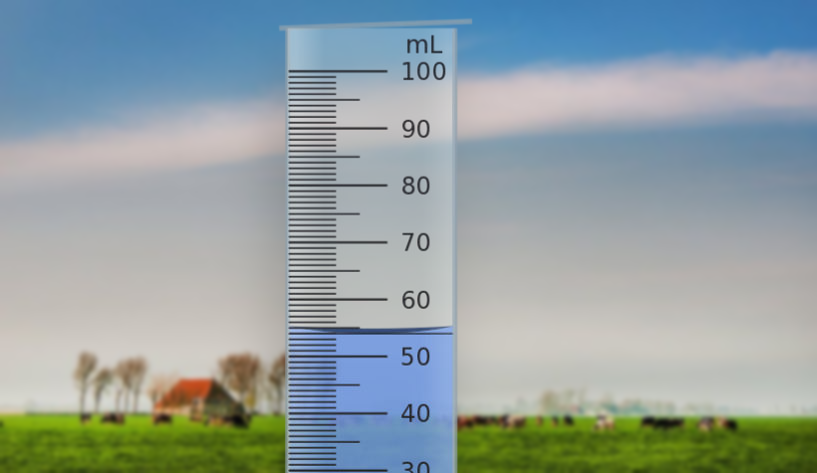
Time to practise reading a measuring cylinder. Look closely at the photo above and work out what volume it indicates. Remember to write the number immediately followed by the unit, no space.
54mL
